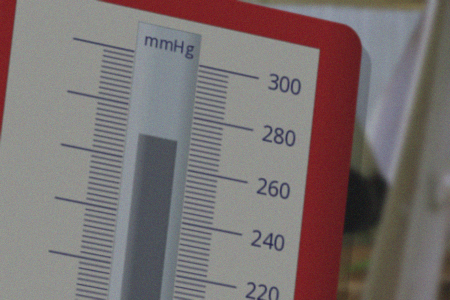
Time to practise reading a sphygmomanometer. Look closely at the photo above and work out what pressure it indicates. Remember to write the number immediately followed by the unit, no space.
270mmHg
